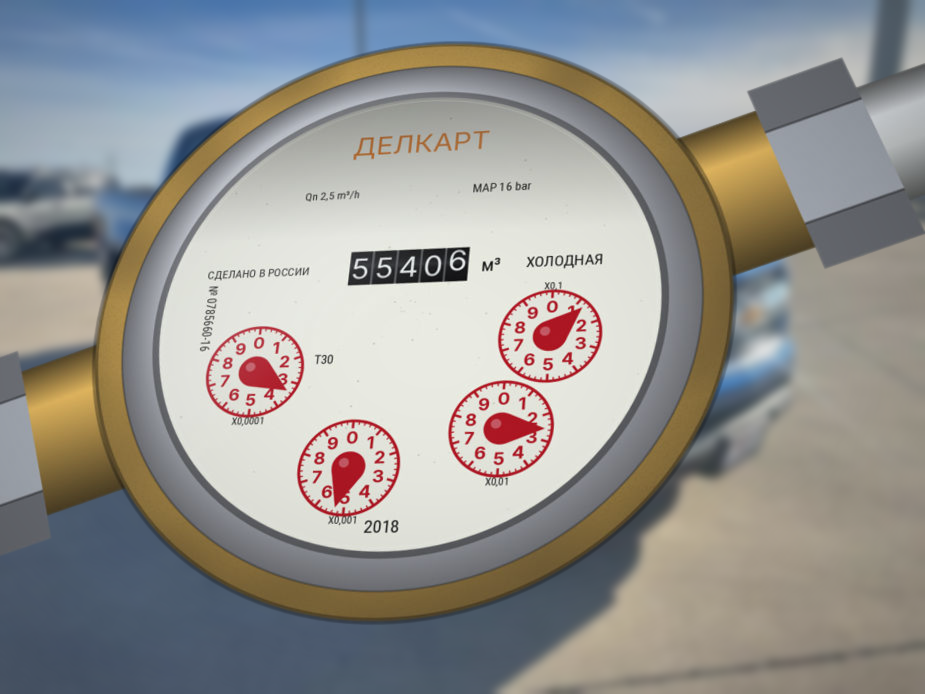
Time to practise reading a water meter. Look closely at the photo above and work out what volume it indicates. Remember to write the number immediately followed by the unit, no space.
55406.1253m³
